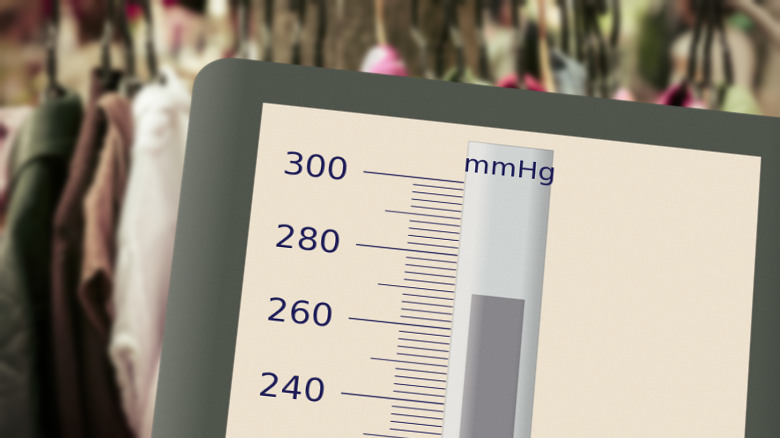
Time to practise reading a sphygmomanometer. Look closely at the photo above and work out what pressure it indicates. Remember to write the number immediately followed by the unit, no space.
270mmHg
